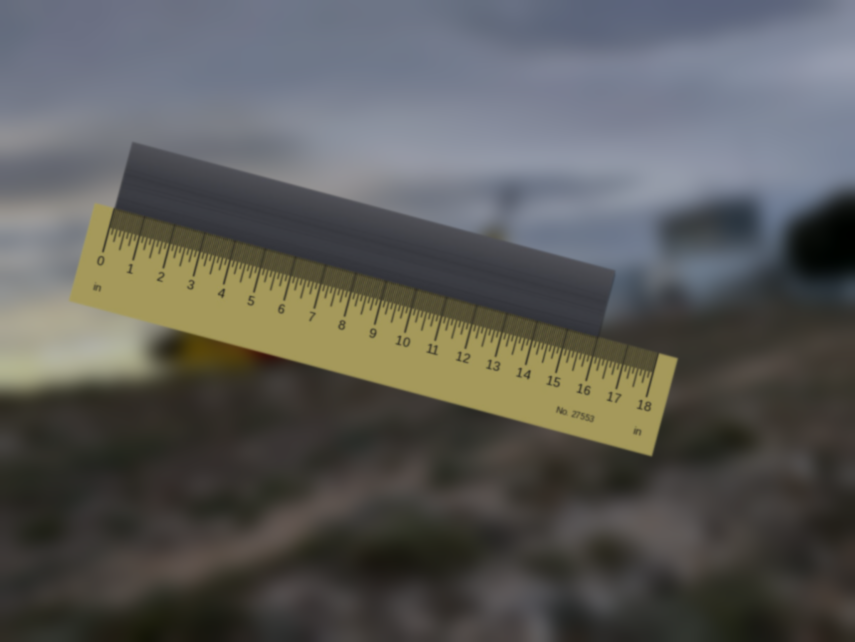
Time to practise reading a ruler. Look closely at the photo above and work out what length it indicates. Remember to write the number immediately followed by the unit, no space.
16in
